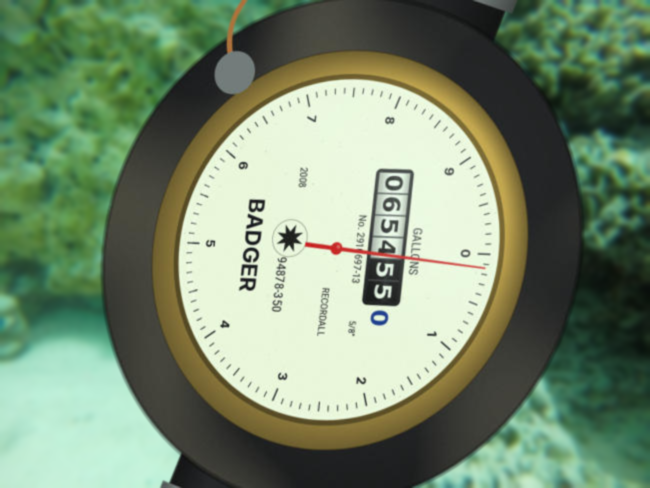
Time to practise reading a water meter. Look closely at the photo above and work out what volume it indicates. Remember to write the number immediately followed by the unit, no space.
654550.1gal
